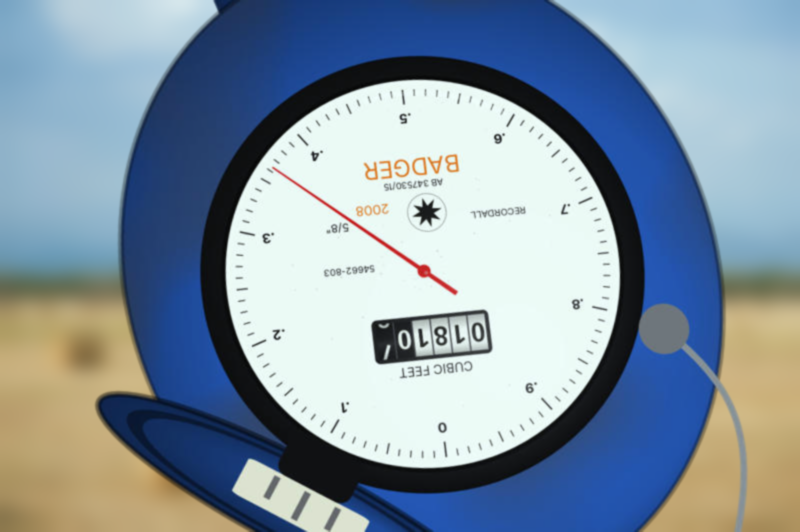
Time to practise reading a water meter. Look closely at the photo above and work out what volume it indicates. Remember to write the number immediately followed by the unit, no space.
18107.36ft³
